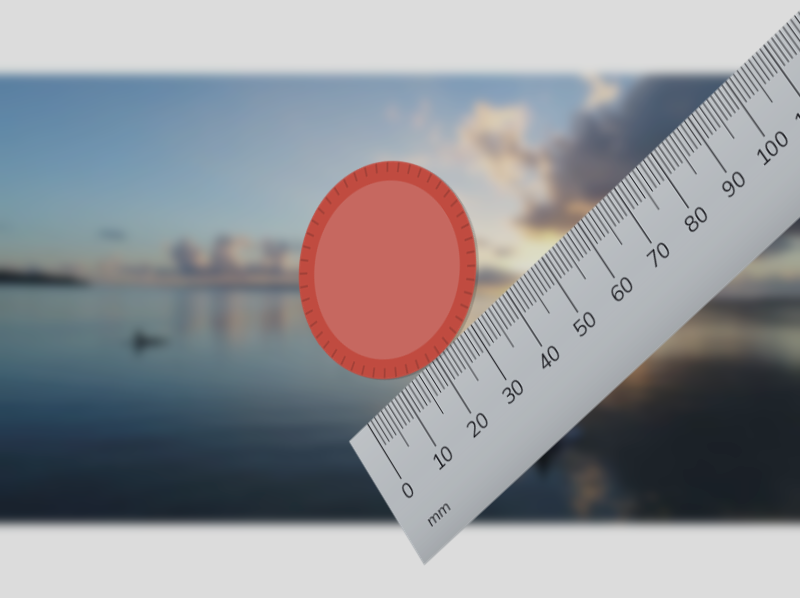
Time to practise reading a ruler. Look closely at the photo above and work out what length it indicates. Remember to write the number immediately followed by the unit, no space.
42mm
